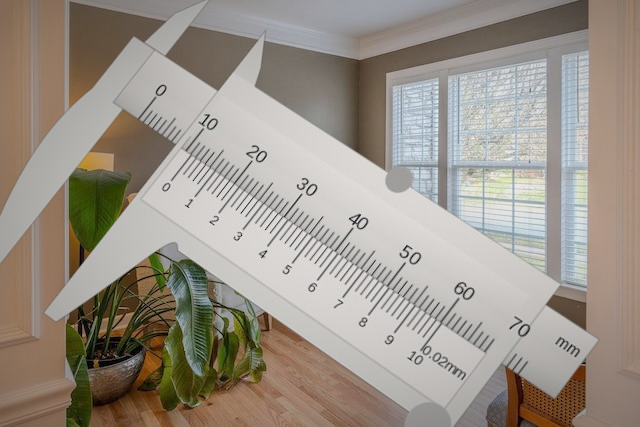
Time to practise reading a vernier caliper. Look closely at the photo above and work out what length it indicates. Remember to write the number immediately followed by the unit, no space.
11.2mm
